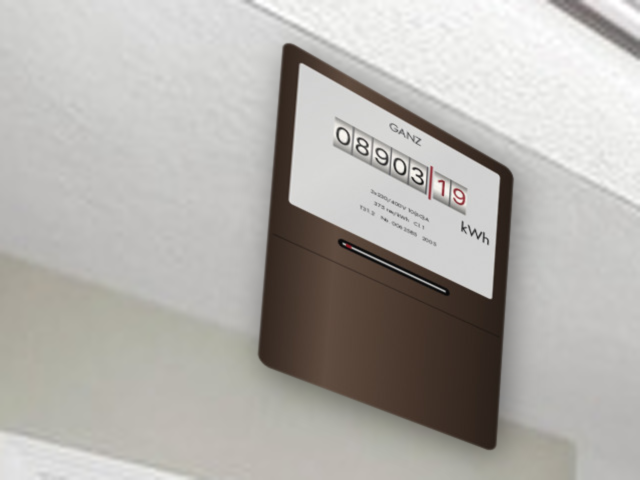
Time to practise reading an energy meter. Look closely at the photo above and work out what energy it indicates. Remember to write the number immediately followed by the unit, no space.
8903.19kWh
